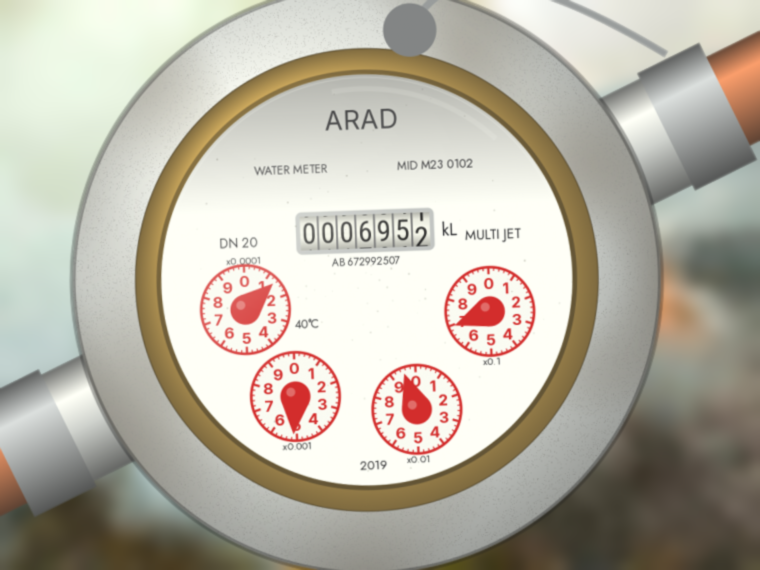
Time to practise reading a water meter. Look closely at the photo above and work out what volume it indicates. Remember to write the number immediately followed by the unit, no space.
6951.6951kL
